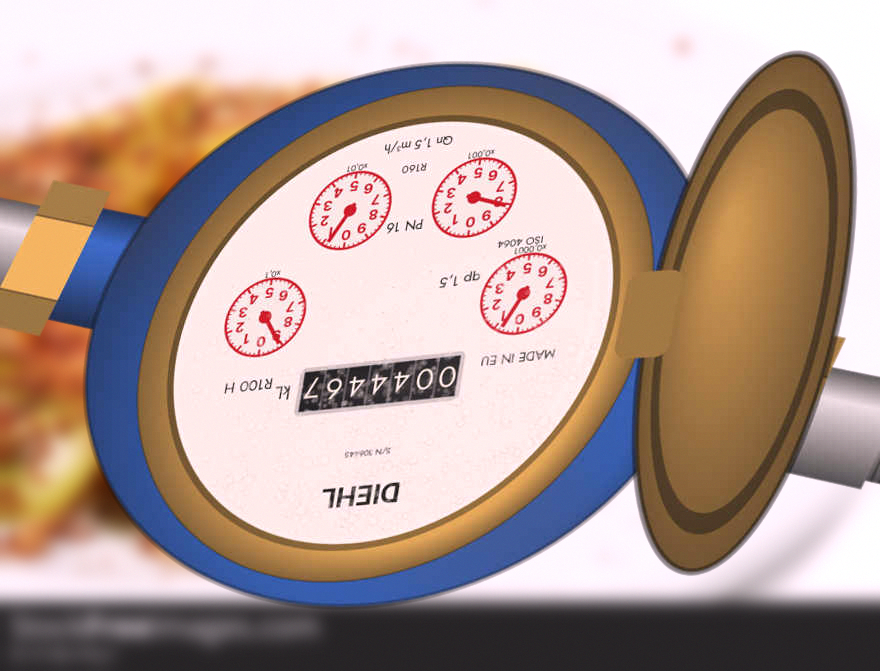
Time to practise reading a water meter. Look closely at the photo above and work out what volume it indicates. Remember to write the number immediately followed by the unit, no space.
44466.9080kL
